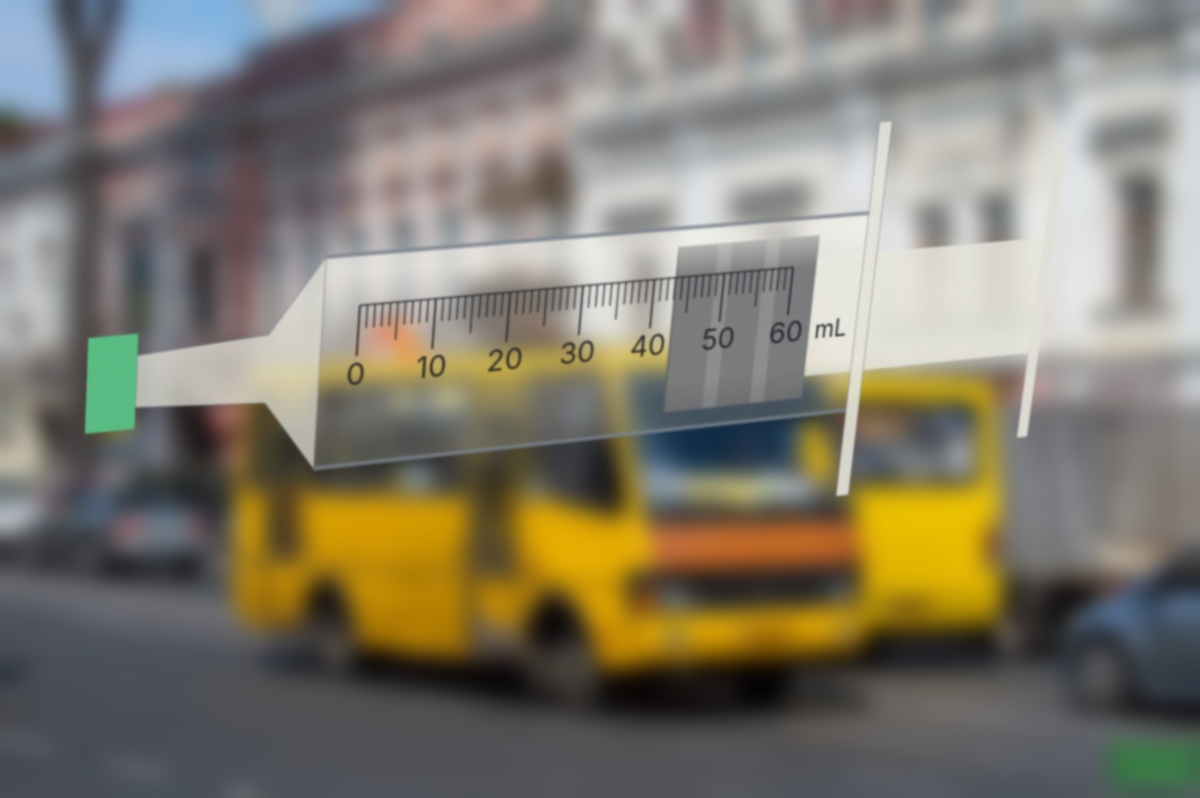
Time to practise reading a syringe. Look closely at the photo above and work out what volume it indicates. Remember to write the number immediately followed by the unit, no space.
43mL
